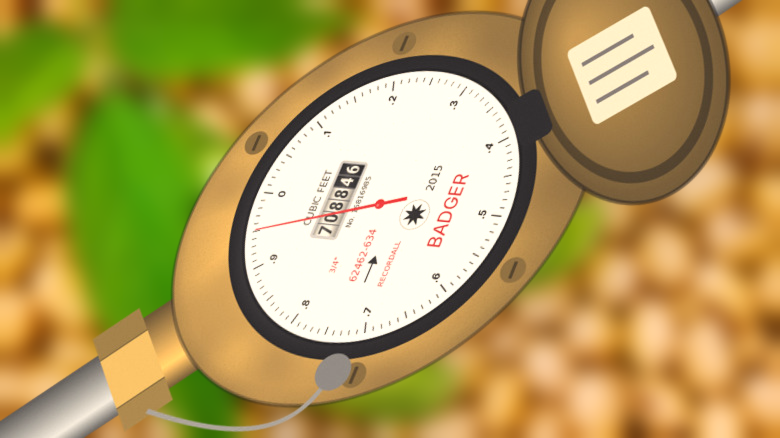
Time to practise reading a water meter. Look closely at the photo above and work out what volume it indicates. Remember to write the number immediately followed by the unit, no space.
708845.95ft³
